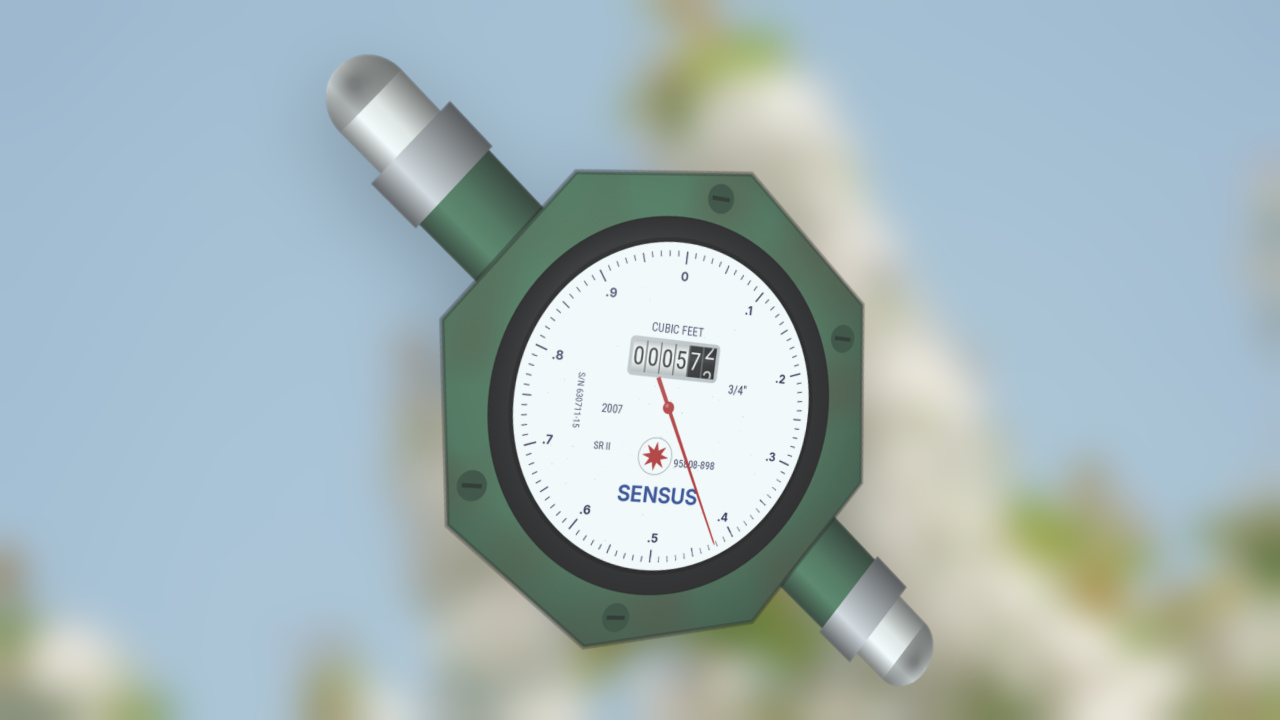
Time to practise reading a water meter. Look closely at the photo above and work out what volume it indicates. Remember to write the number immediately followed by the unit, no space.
572.42ft³
